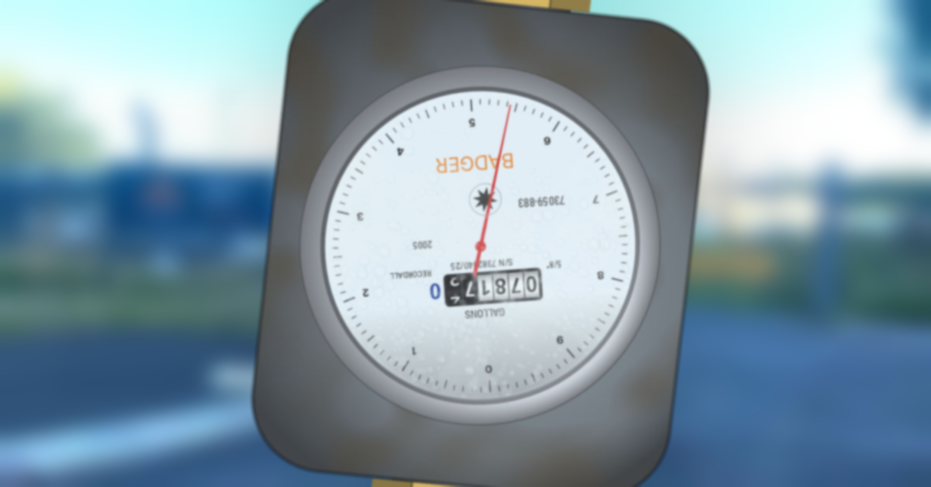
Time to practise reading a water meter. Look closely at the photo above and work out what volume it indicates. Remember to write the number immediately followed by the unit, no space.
781725.4gal
